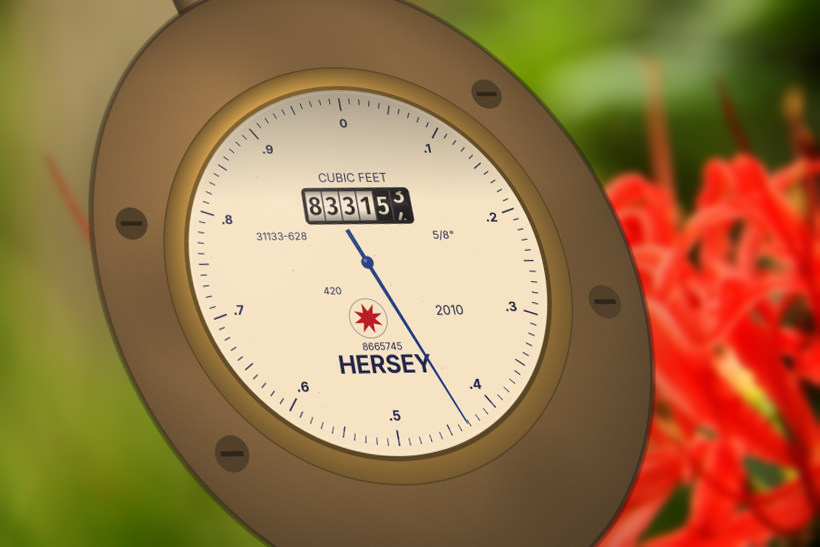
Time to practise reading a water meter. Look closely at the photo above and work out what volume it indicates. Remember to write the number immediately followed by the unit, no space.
833153.43ft³
